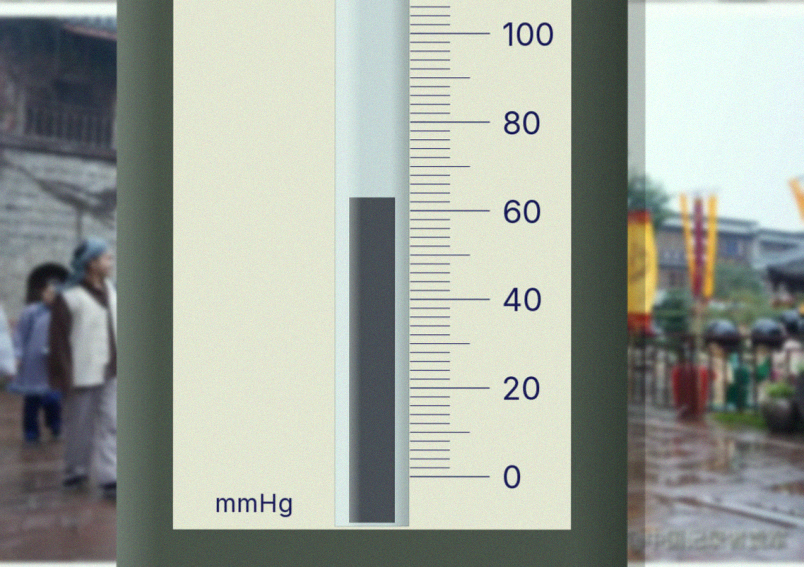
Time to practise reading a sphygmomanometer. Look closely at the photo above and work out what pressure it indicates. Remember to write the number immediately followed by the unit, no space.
63mmHg
